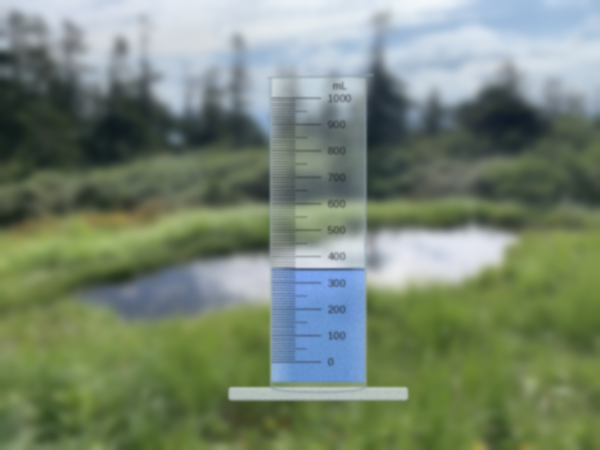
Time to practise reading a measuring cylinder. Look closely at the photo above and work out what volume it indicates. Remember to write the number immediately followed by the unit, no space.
350mL
